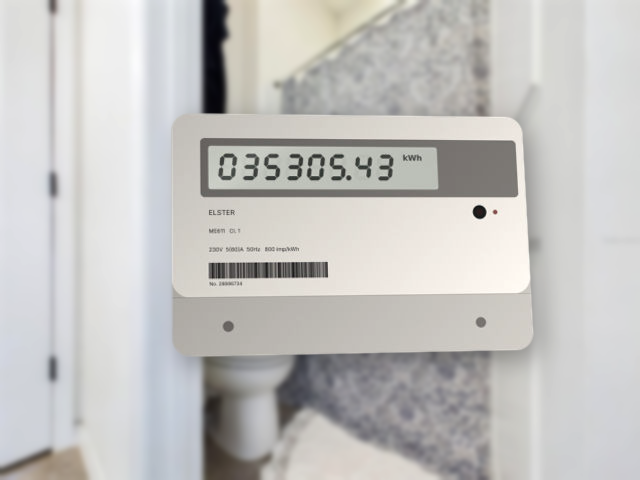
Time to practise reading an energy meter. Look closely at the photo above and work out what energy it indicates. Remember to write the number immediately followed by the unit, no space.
35305.43kWh
